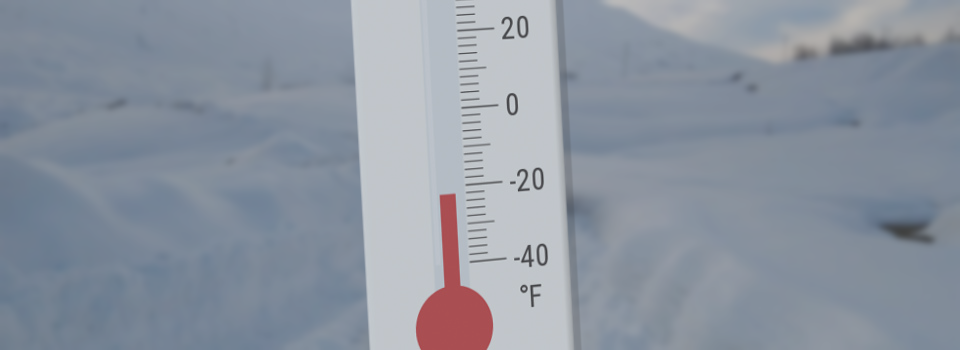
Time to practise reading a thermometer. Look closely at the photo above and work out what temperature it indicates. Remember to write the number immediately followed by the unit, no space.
-22°F
